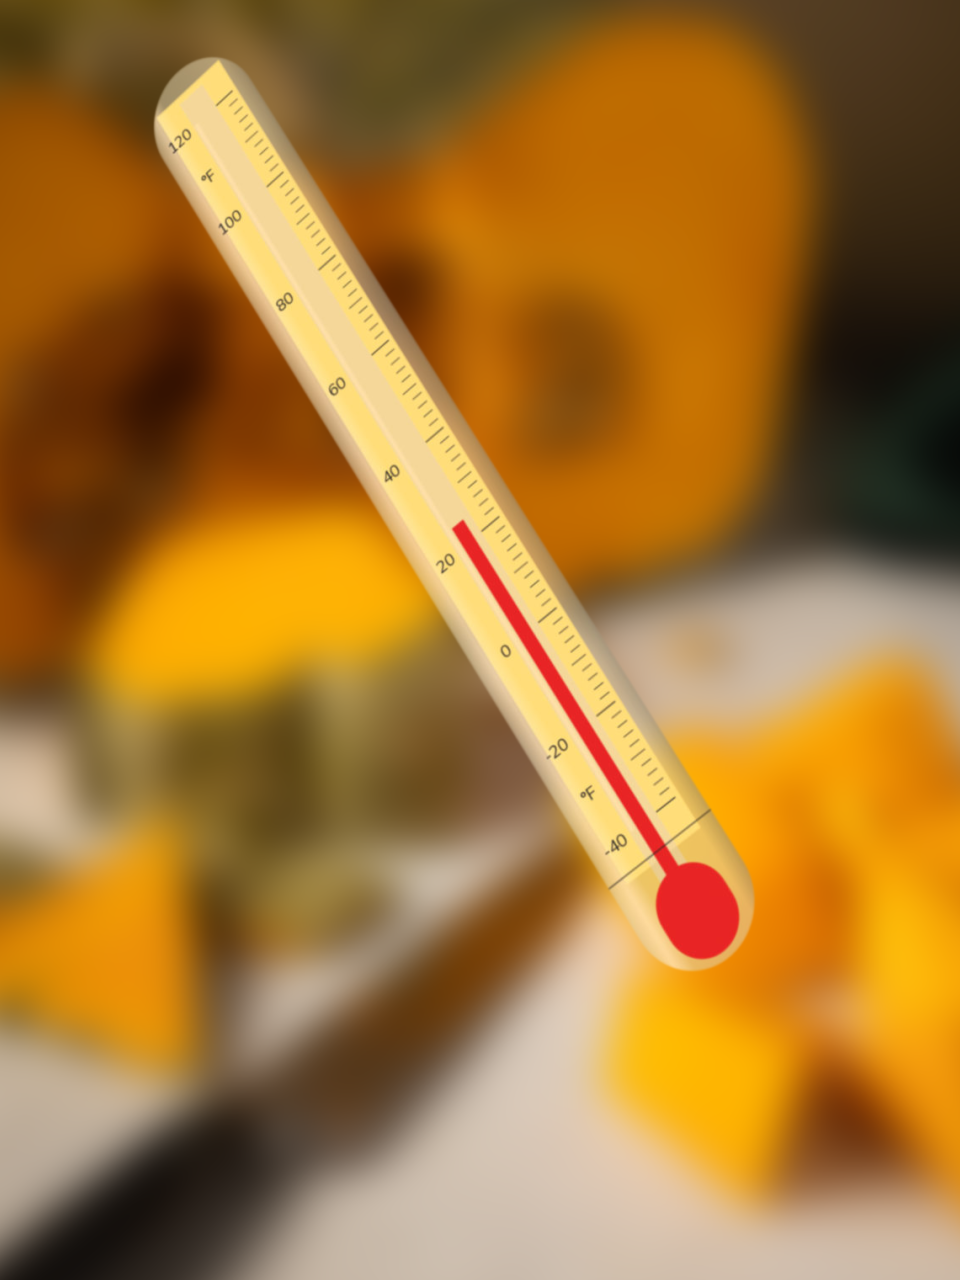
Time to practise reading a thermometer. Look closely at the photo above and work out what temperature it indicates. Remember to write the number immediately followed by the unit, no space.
24°F
